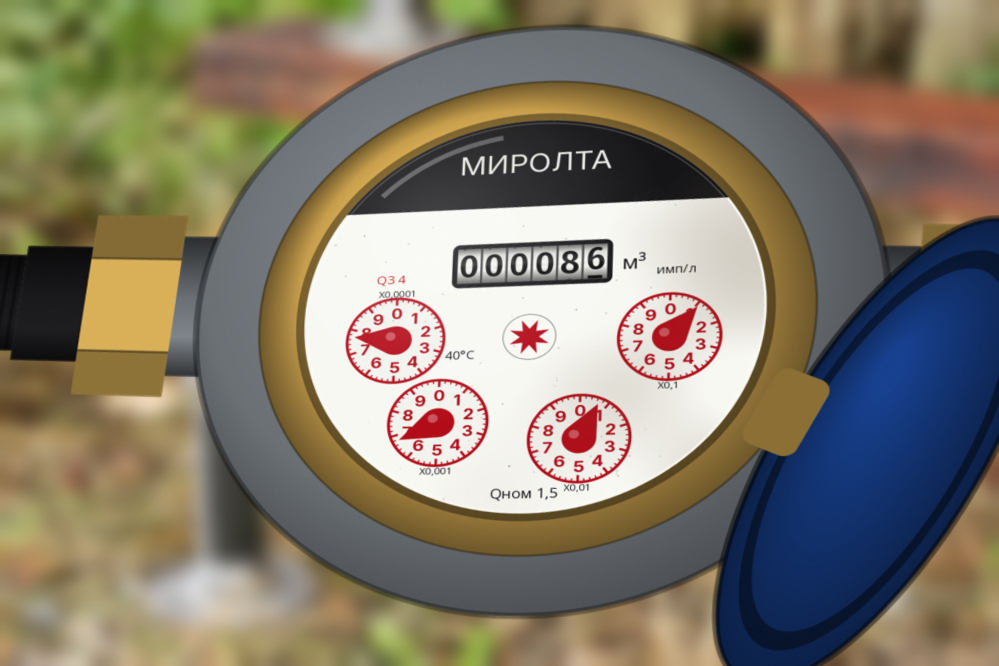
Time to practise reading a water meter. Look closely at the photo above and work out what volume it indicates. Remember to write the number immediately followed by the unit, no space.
86.1067m³
